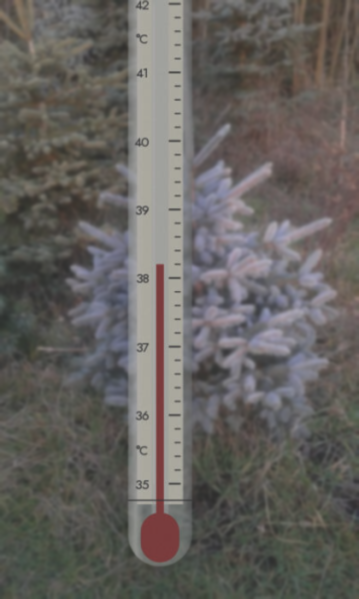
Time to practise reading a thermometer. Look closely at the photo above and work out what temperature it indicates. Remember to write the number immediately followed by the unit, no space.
38.2°C
